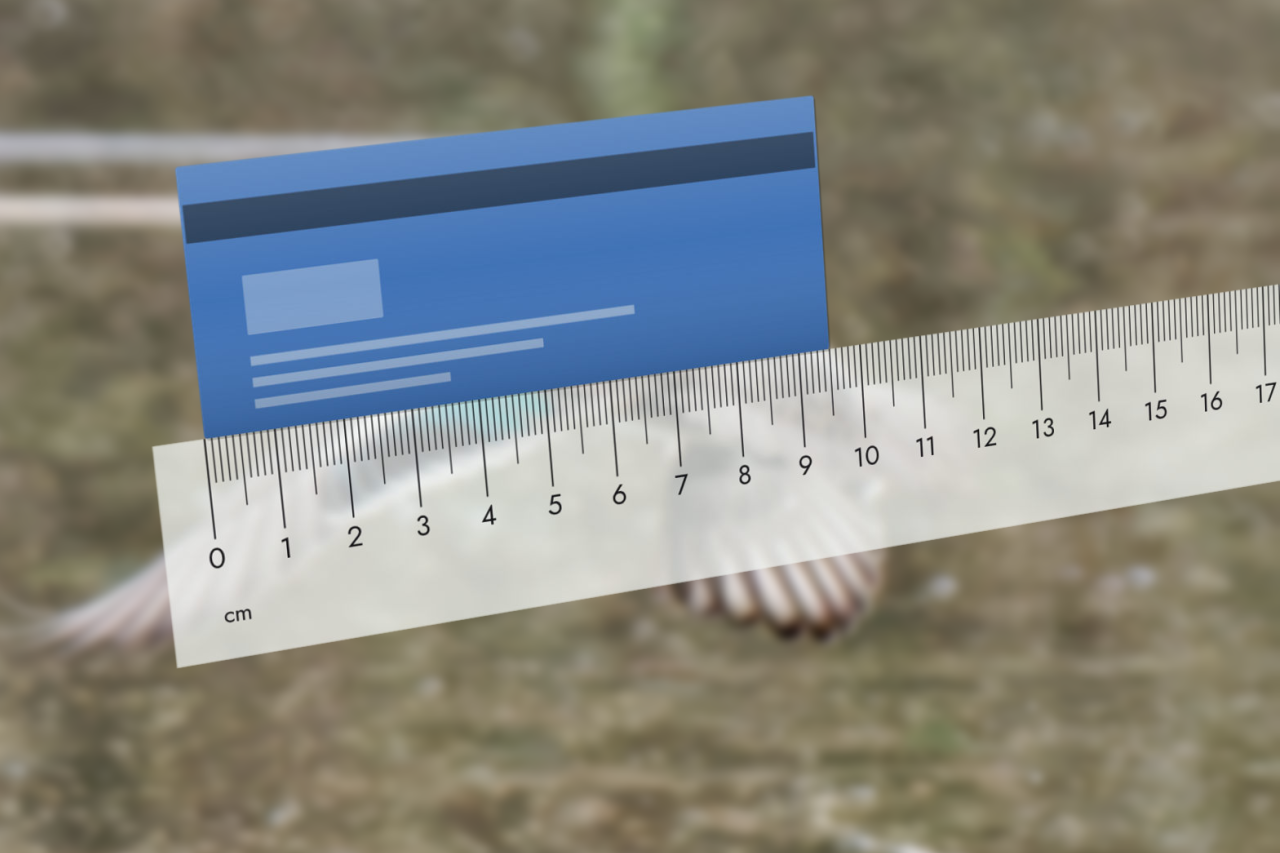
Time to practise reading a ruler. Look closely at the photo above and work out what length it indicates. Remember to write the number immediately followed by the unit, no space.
9.5cm
